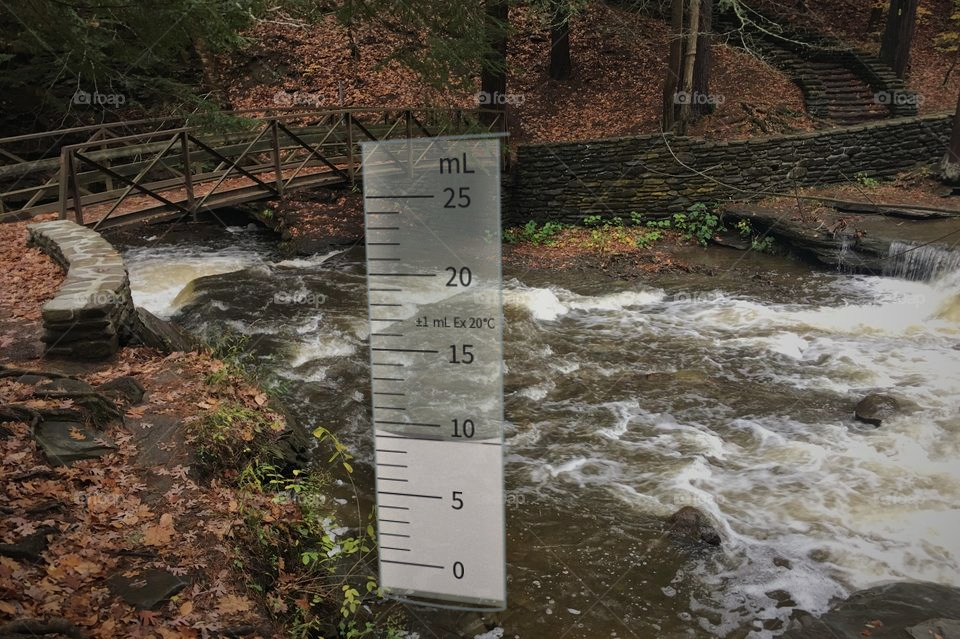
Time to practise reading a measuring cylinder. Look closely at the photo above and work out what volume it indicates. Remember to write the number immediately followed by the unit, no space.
9mL
